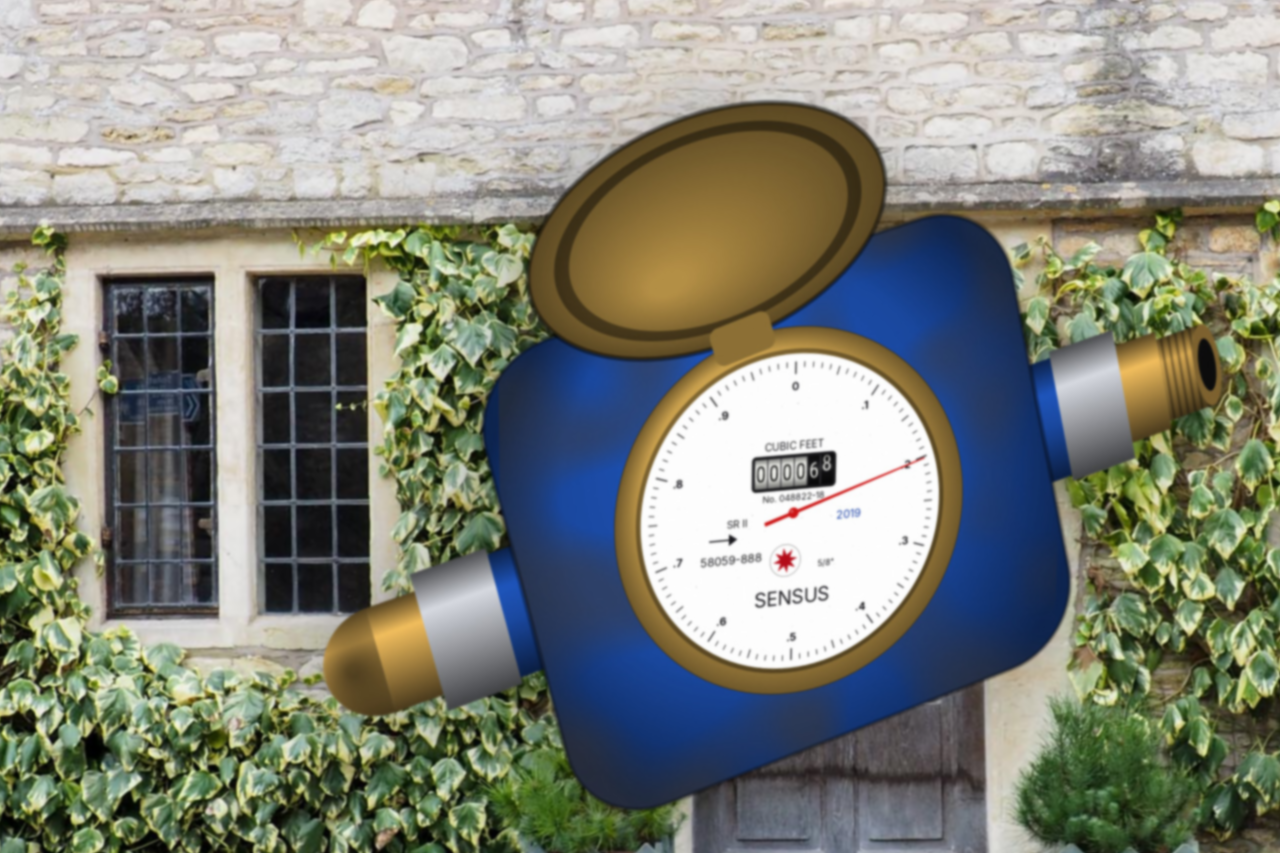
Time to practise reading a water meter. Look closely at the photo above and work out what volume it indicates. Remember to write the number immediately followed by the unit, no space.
68.20ft³
